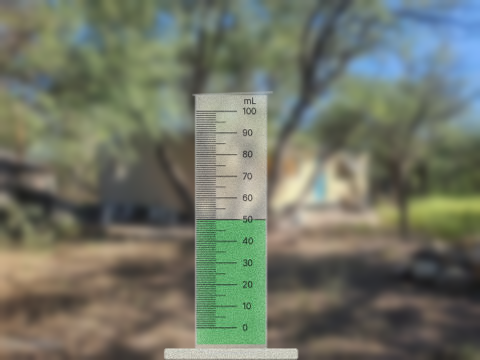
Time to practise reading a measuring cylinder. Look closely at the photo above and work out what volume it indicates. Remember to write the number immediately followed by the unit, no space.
50mL
